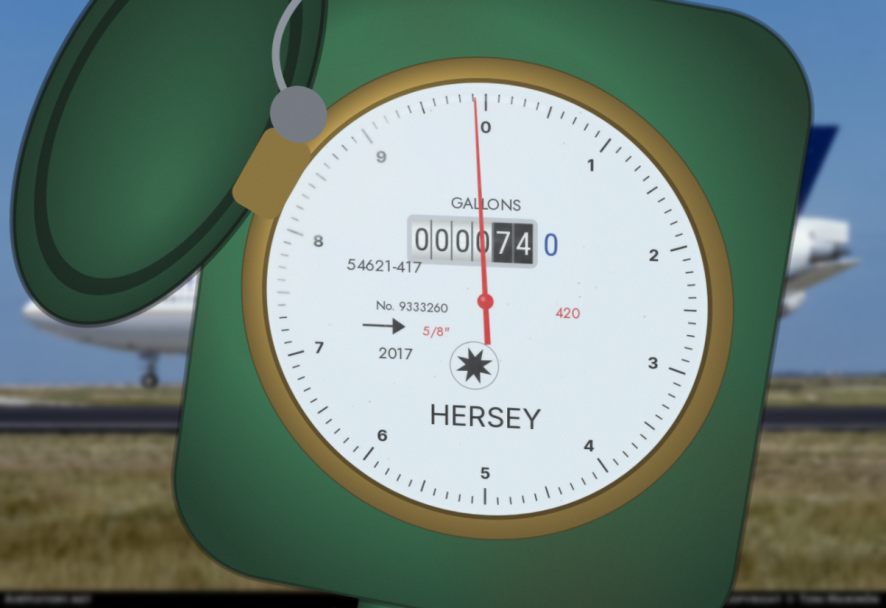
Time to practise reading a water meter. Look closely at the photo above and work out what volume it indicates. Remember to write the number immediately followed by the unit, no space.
739.9gal
